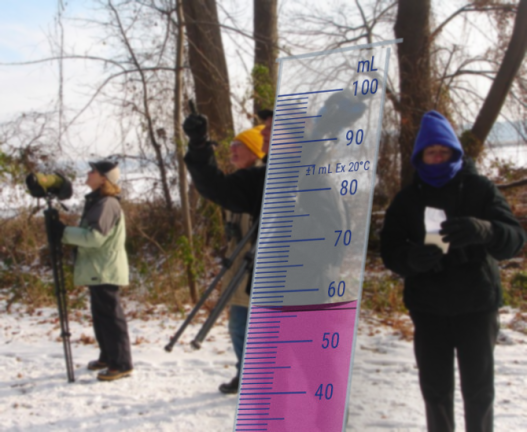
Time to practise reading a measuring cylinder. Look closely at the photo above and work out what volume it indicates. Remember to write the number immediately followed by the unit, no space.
56mL
